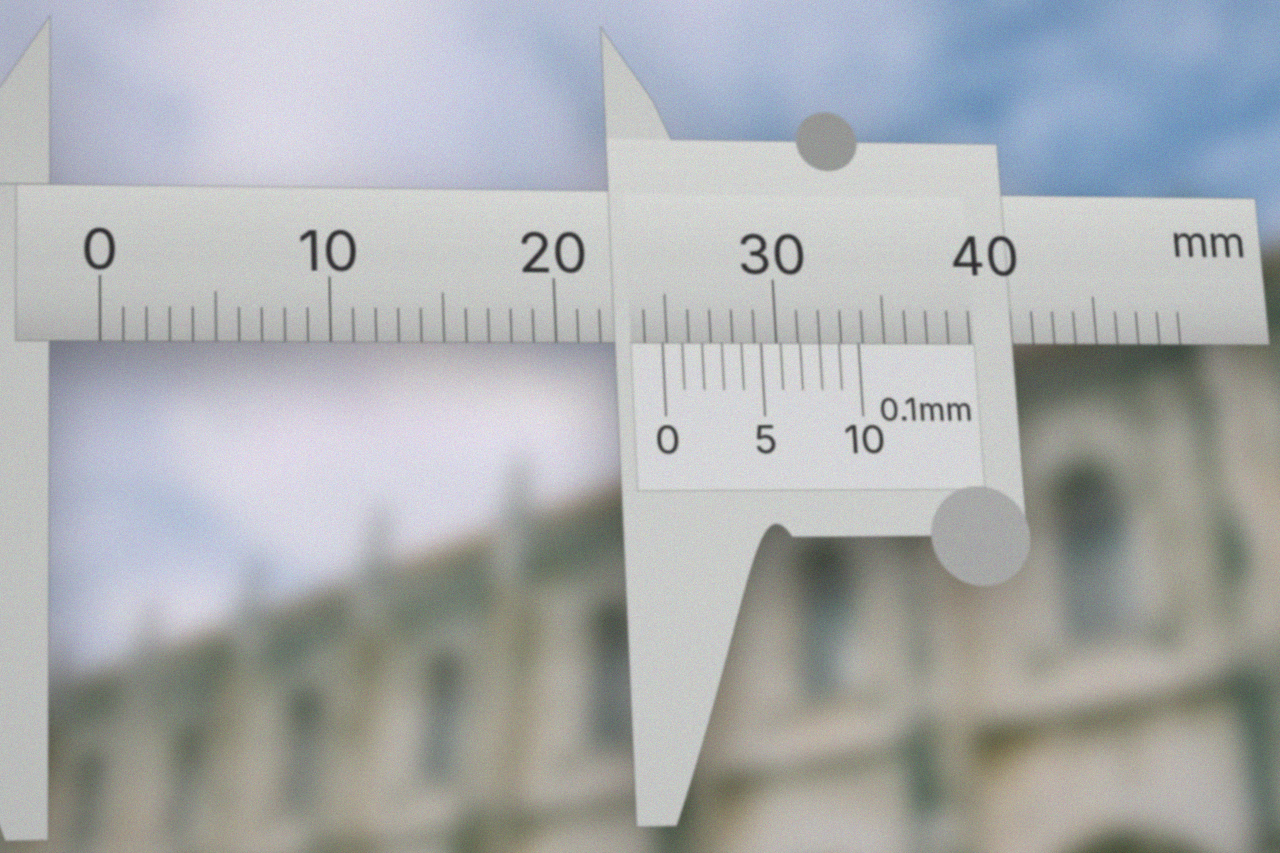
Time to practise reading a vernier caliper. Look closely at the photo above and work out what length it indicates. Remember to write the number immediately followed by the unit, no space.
24.8mm
